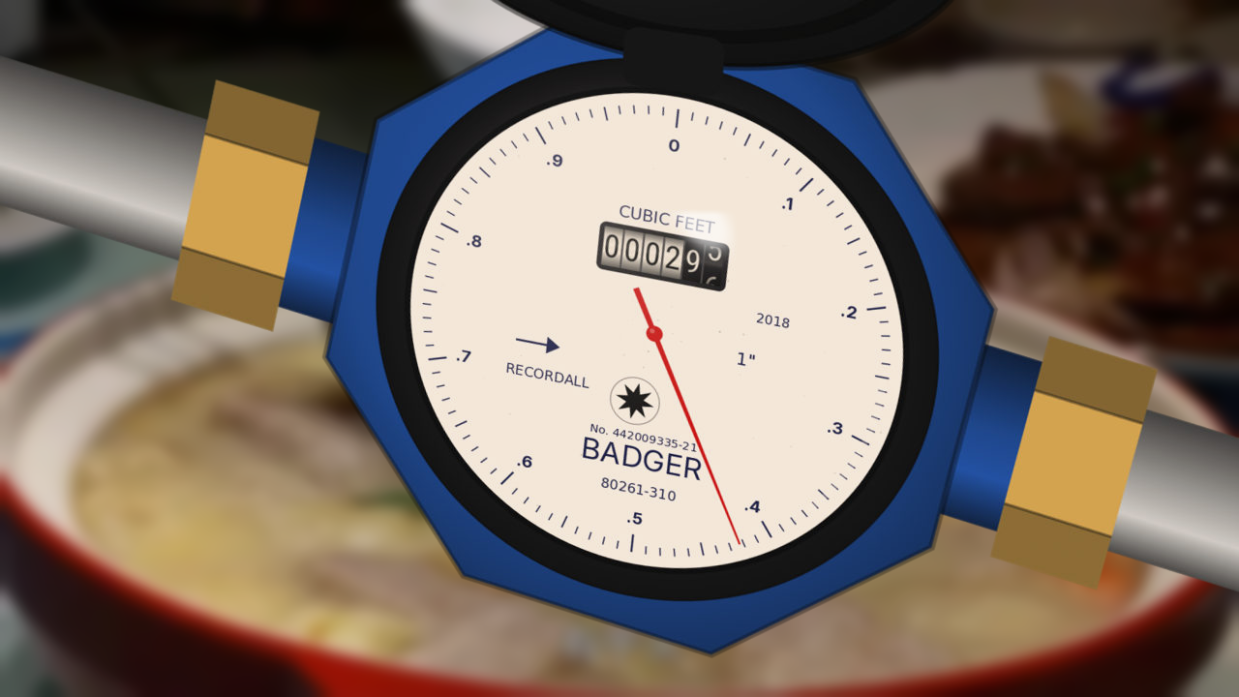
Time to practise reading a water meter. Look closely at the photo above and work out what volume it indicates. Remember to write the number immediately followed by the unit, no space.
295.42ft³
